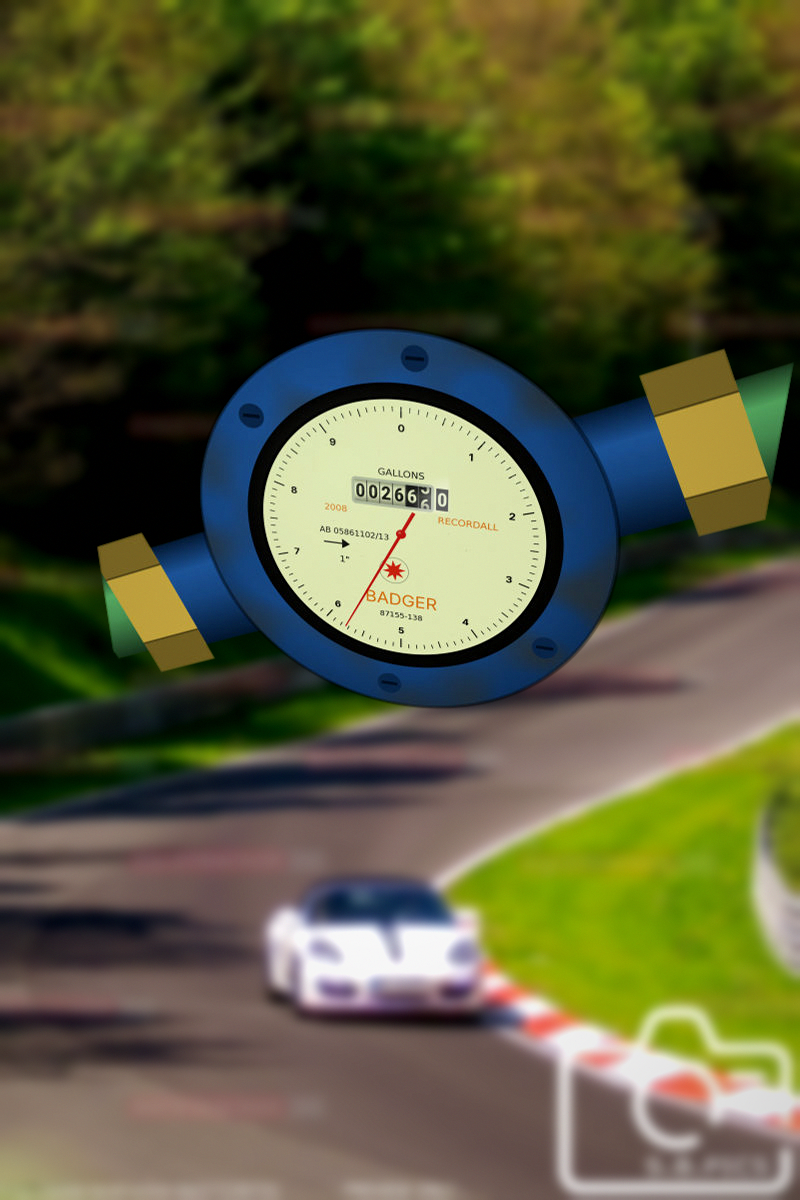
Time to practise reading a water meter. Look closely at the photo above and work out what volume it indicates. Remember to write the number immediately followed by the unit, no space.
26655.7gal
